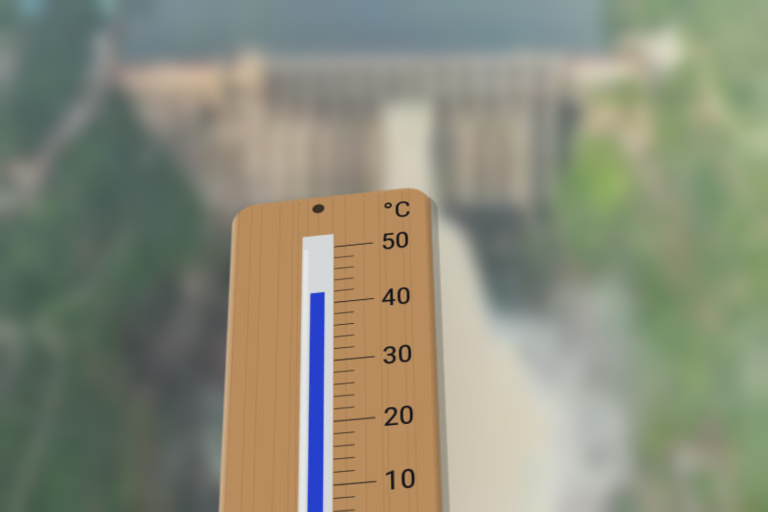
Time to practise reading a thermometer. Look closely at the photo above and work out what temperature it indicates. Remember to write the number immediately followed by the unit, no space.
42°C
